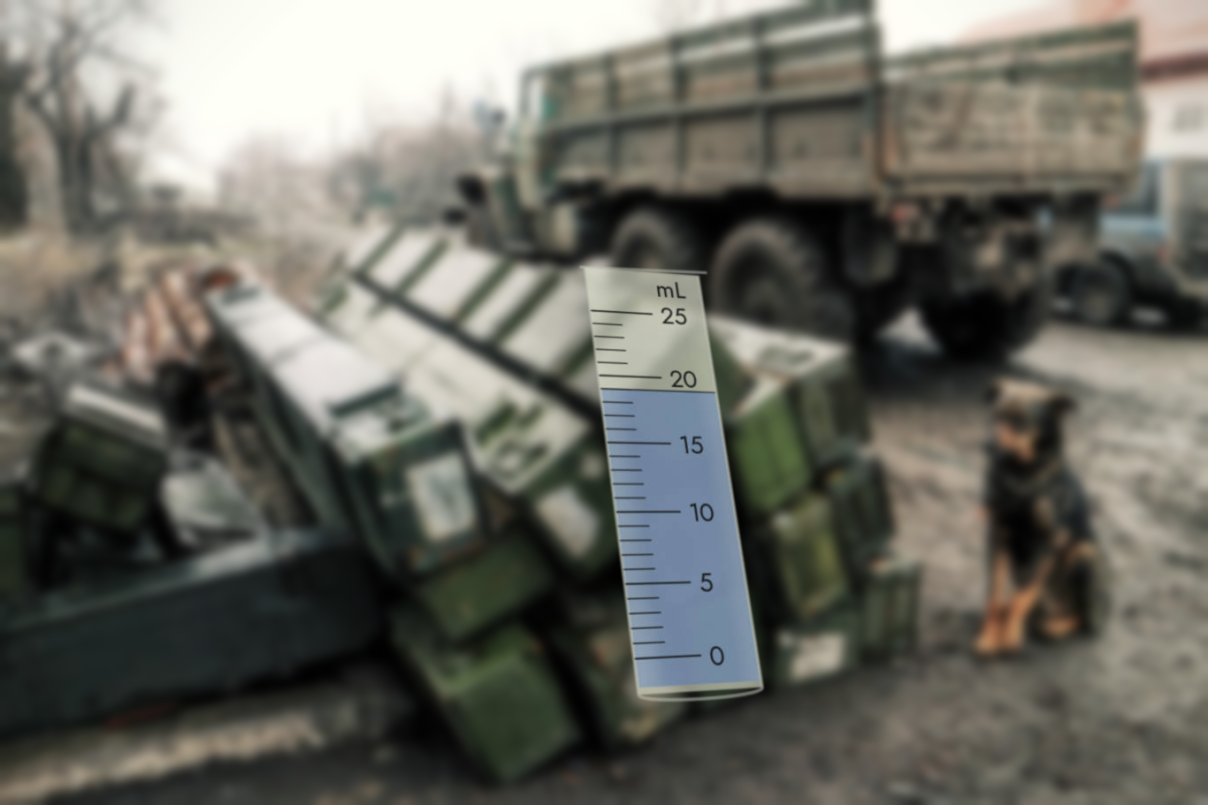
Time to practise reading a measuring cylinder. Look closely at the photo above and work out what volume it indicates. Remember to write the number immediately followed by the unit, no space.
19mL
